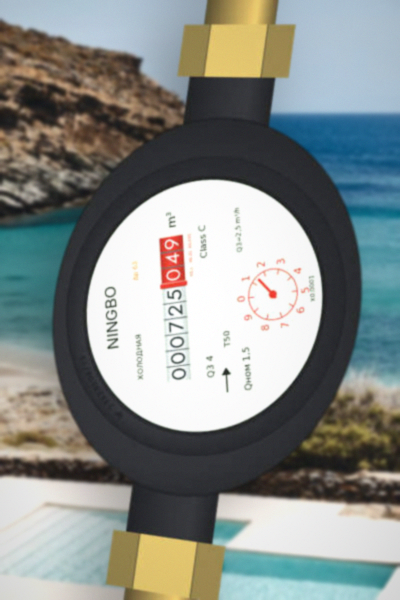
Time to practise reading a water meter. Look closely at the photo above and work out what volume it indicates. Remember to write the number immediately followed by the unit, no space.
725.0491m³
